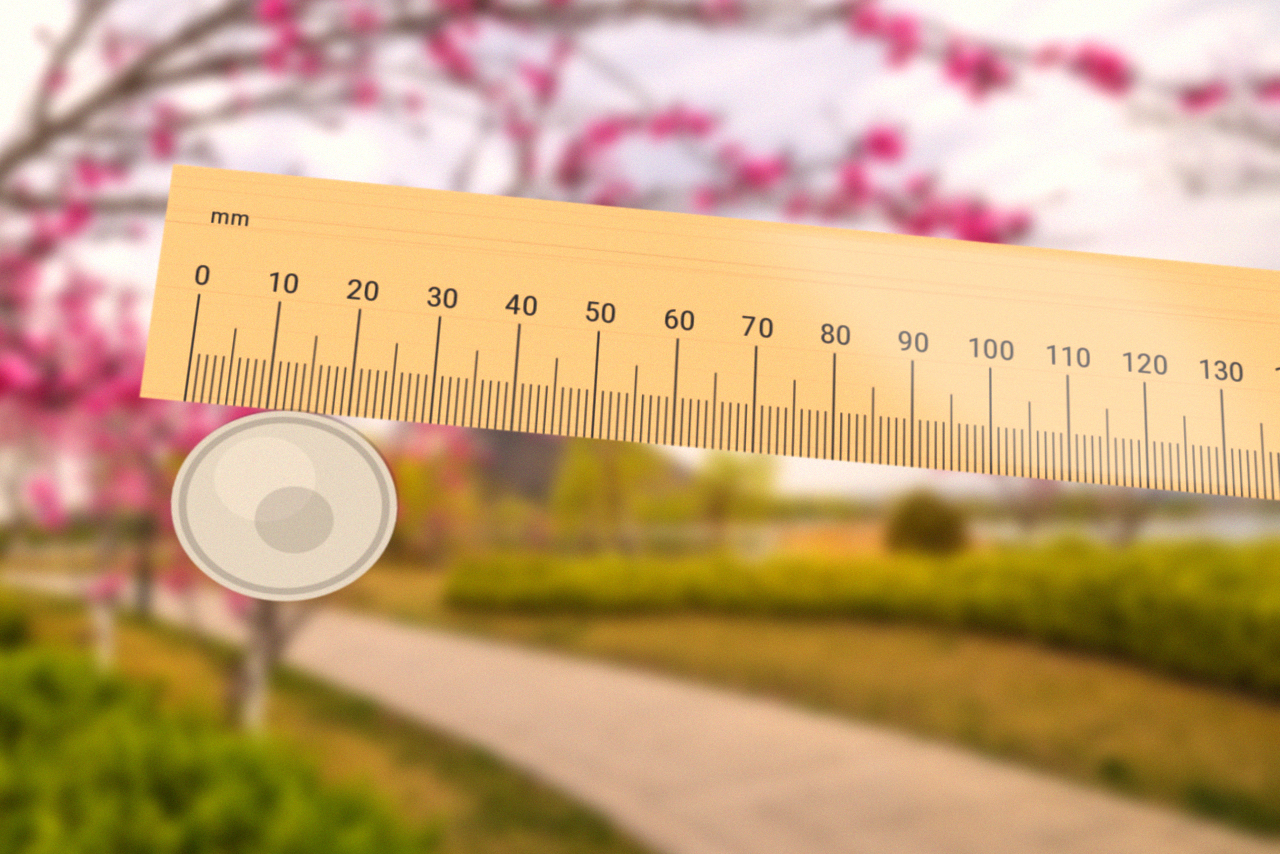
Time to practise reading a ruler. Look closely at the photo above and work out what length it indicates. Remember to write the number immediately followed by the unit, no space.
27mm
